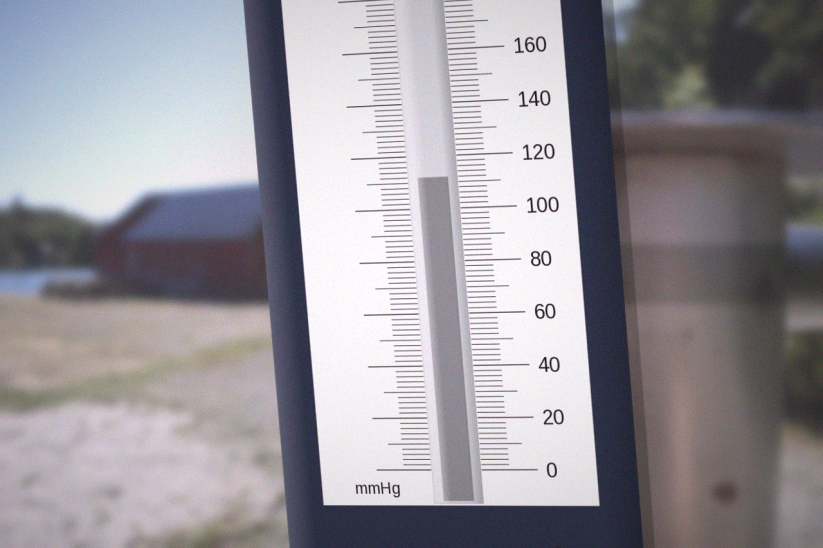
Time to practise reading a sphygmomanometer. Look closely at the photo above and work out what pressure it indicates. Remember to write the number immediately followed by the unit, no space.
112mmHg
